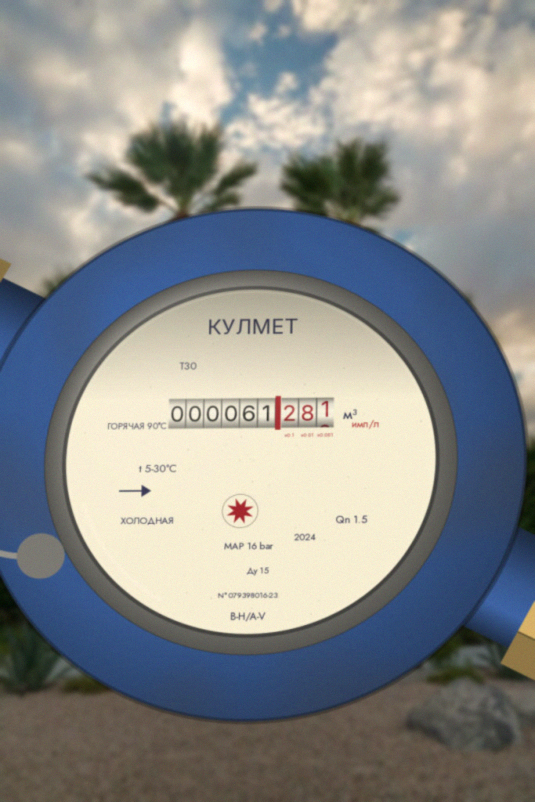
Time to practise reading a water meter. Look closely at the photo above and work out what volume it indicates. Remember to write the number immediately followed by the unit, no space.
61.281m³
